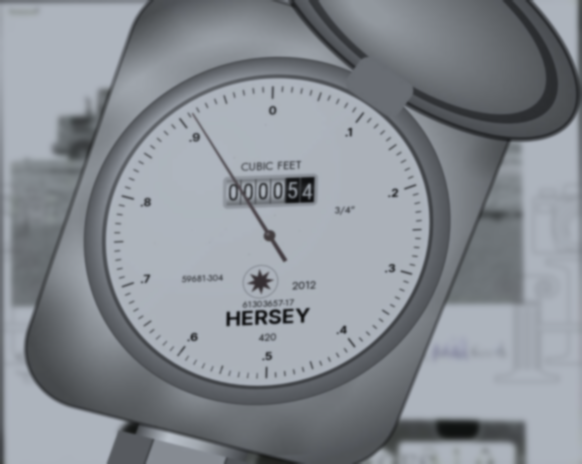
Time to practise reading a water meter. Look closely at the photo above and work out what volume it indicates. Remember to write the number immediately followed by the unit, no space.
53.91ft³
